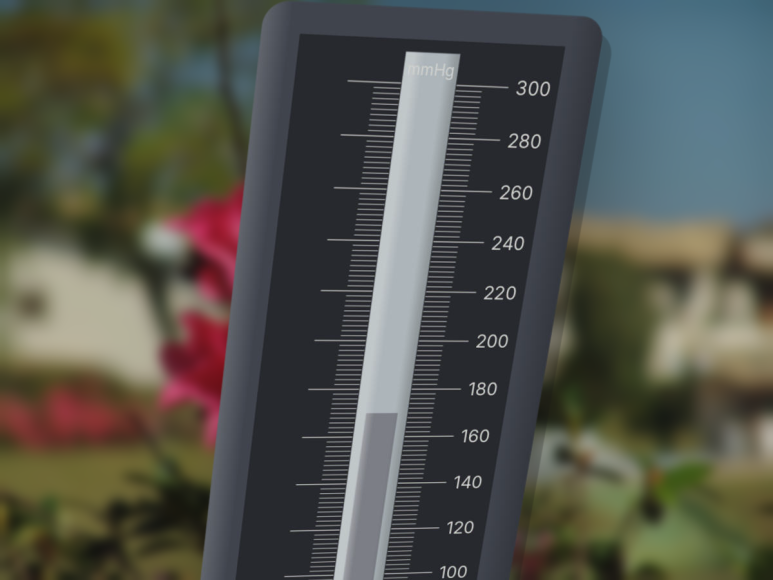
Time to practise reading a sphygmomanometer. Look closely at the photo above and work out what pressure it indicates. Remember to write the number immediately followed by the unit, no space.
170mmHg
